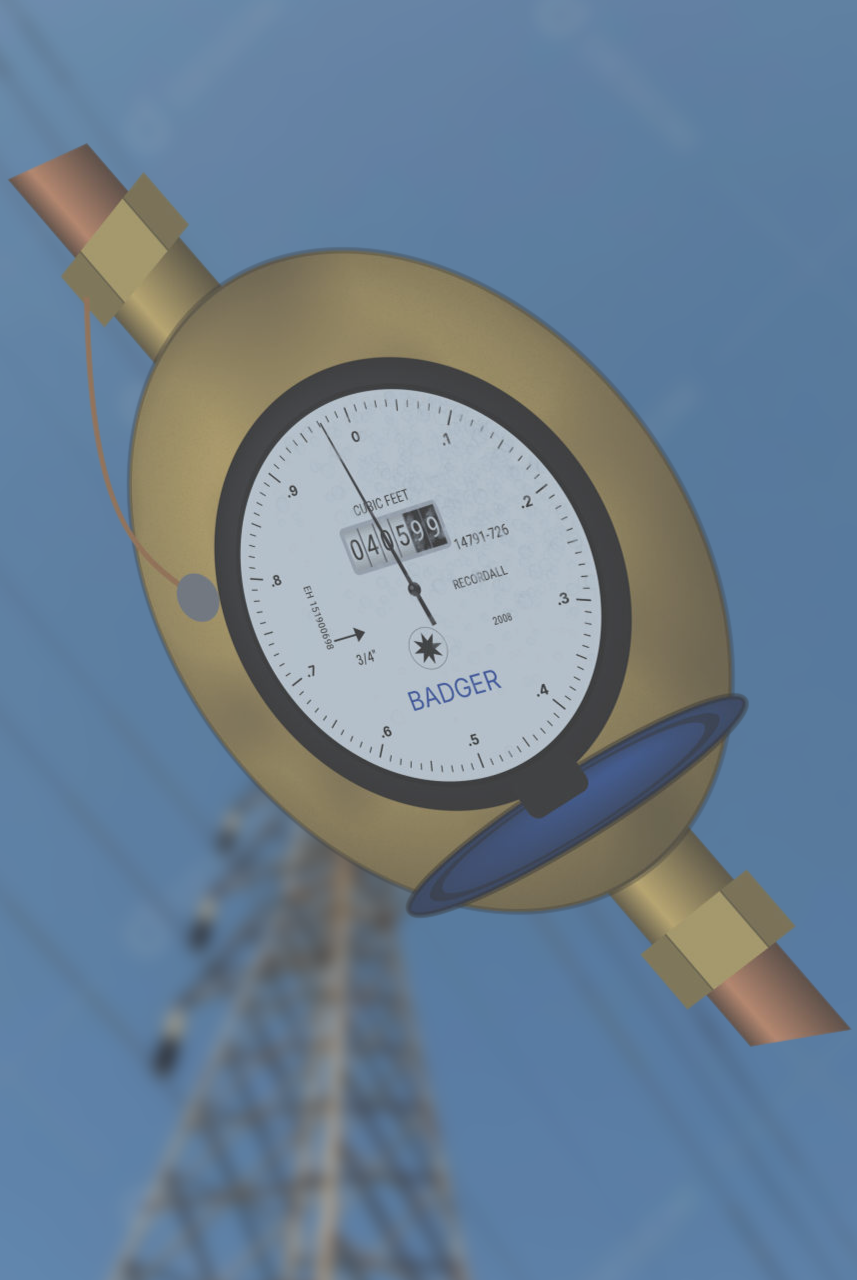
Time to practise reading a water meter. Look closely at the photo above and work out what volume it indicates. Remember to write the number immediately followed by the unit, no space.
40598.97ft³
